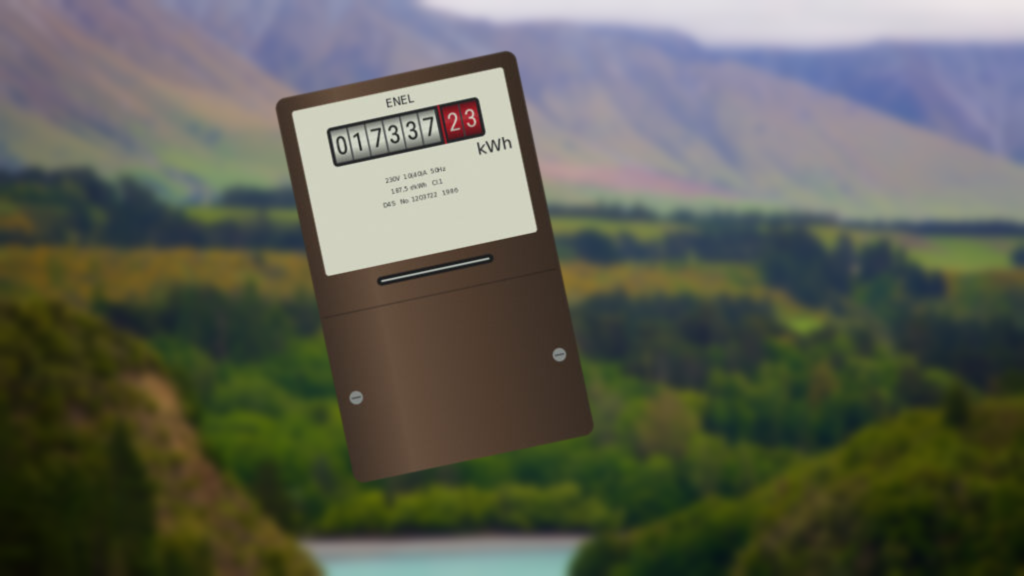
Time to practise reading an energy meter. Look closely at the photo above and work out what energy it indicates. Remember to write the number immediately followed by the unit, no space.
17337.23kWh
